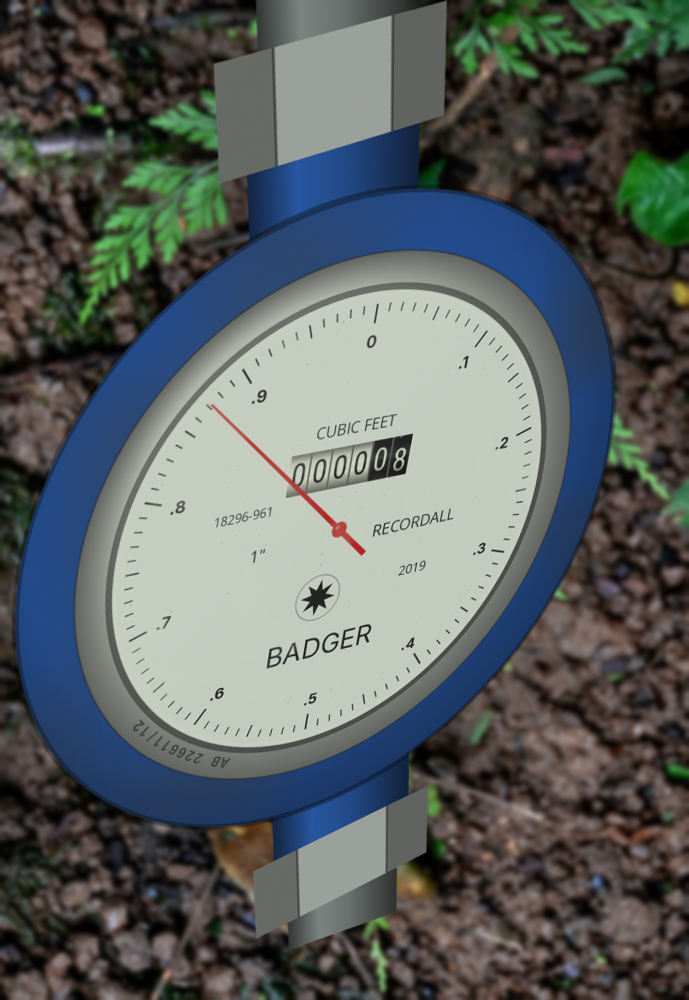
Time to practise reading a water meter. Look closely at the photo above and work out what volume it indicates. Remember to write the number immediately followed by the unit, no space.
7.87ft³
